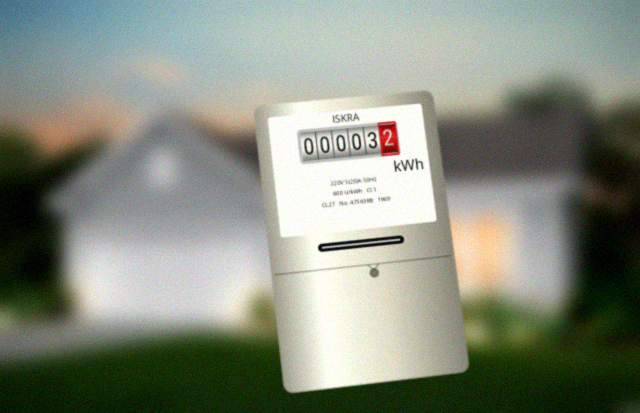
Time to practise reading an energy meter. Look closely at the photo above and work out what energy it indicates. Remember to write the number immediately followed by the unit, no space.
3.2kWh
